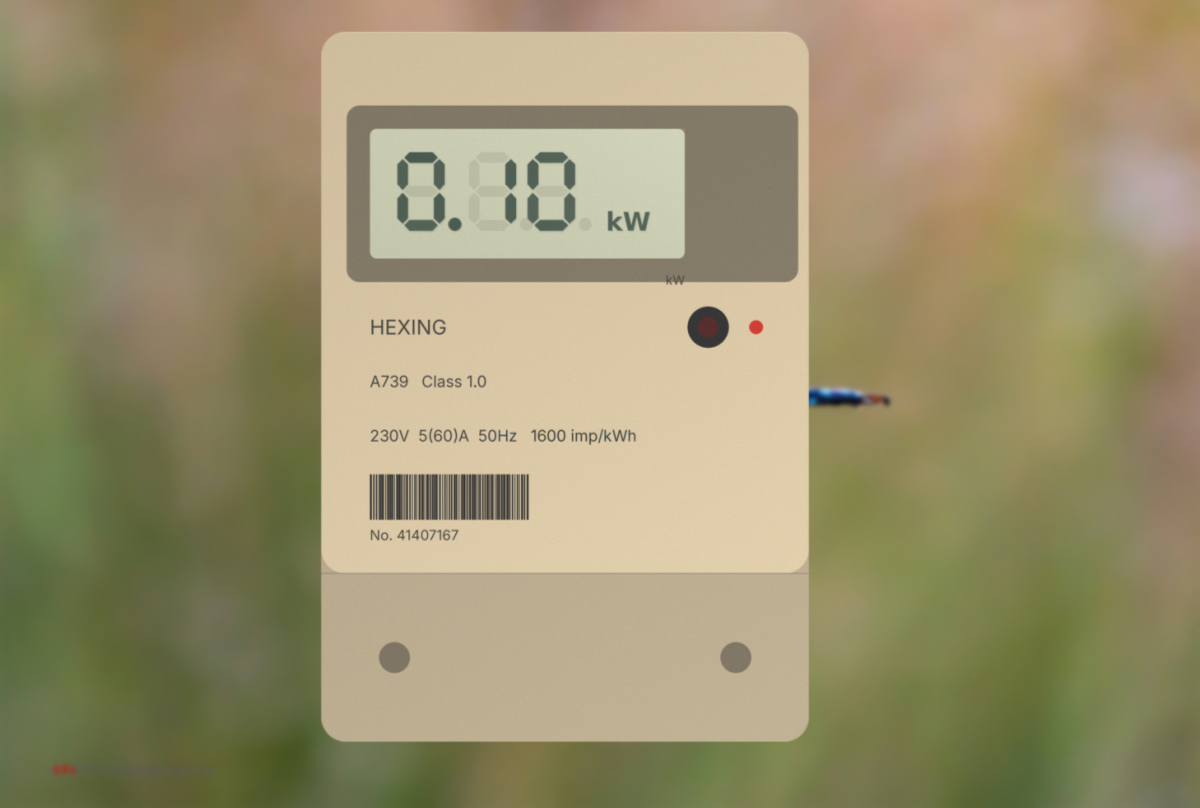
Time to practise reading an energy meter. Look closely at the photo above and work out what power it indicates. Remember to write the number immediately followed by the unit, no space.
0.10kW
